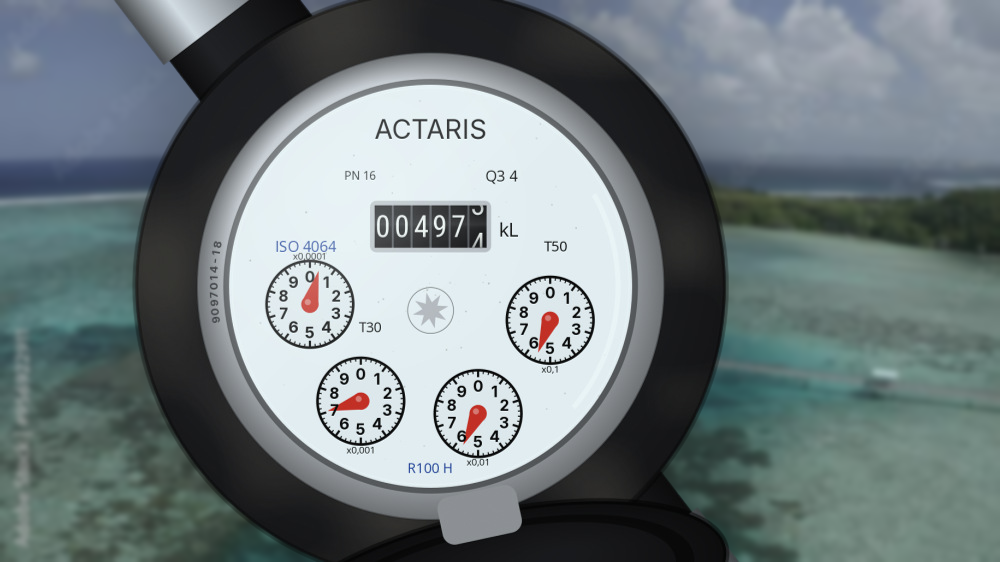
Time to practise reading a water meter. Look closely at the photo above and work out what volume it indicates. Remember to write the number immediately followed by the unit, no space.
4973.5570kL
